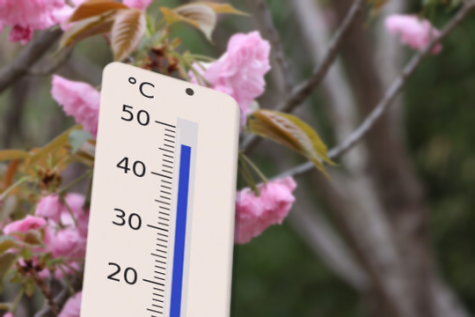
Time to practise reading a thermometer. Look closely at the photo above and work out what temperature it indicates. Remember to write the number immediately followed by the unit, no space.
47°C
